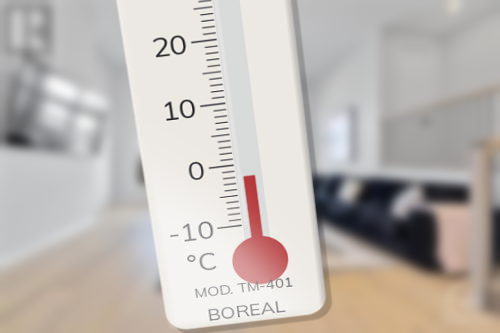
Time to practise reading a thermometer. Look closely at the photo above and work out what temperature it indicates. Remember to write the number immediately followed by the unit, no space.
-2°C
